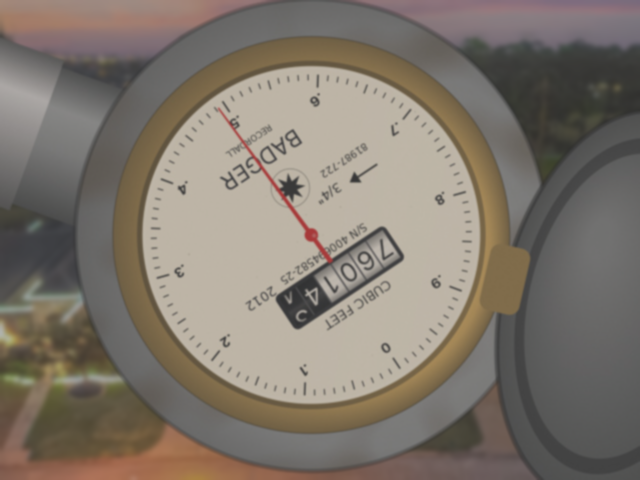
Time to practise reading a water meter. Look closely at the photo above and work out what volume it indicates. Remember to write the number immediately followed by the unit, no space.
760143.49ft³
